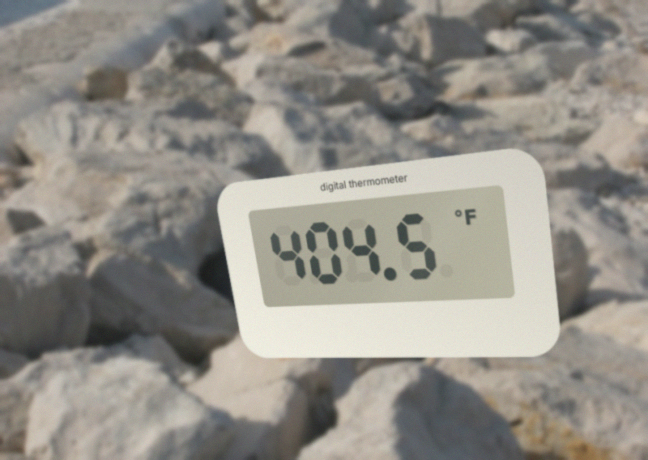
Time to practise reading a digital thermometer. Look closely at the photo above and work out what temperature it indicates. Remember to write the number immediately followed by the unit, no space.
404.5°F
